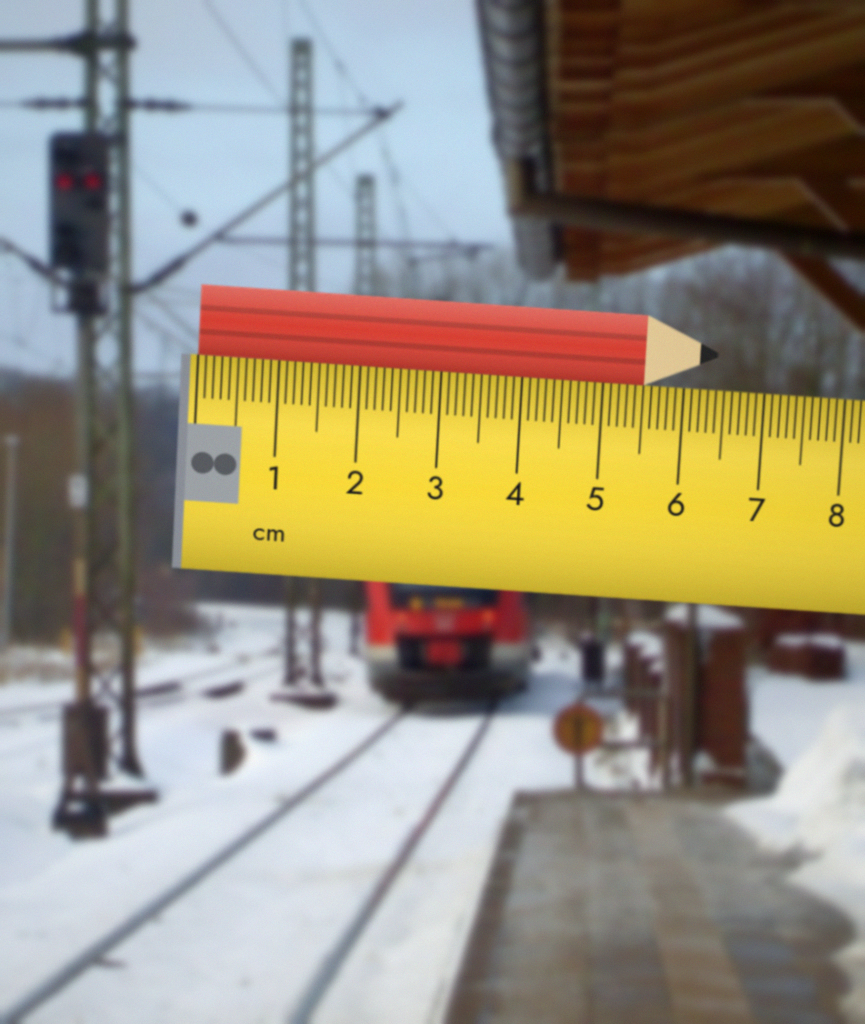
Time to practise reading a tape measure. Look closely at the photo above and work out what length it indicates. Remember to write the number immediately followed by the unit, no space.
6.4cm
